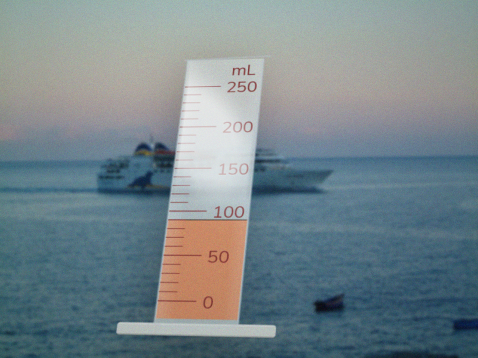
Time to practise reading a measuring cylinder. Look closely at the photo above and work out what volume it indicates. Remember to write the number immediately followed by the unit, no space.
90mL
